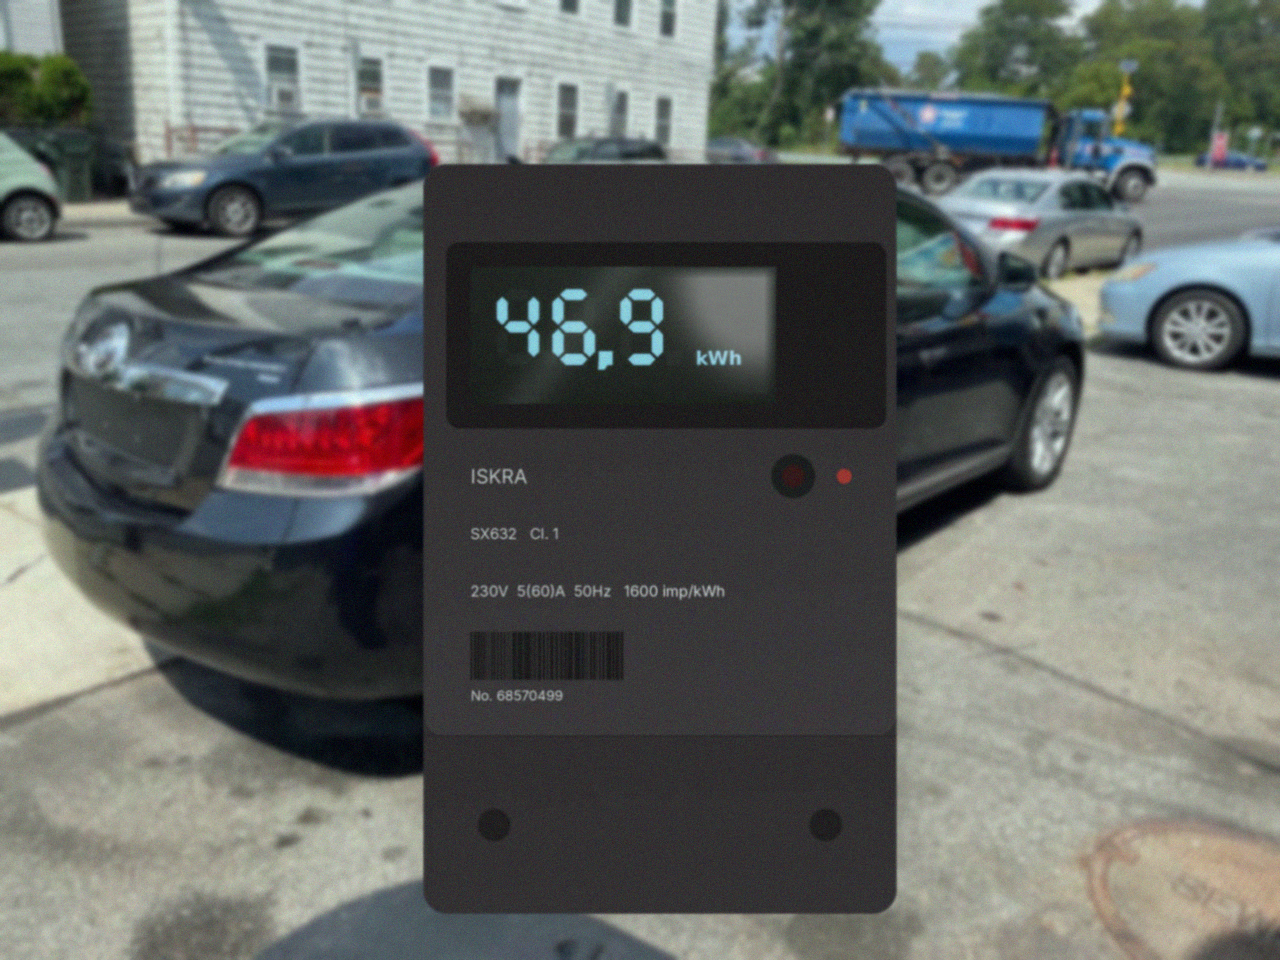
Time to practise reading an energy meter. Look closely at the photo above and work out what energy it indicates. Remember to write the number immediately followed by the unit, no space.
46.9kWh
